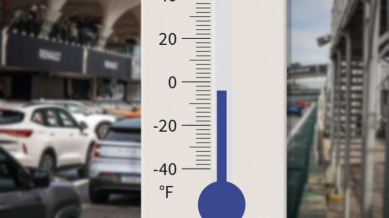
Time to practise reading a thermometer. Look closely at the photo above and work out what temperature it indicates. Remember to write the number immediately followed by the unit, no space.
-4°F
